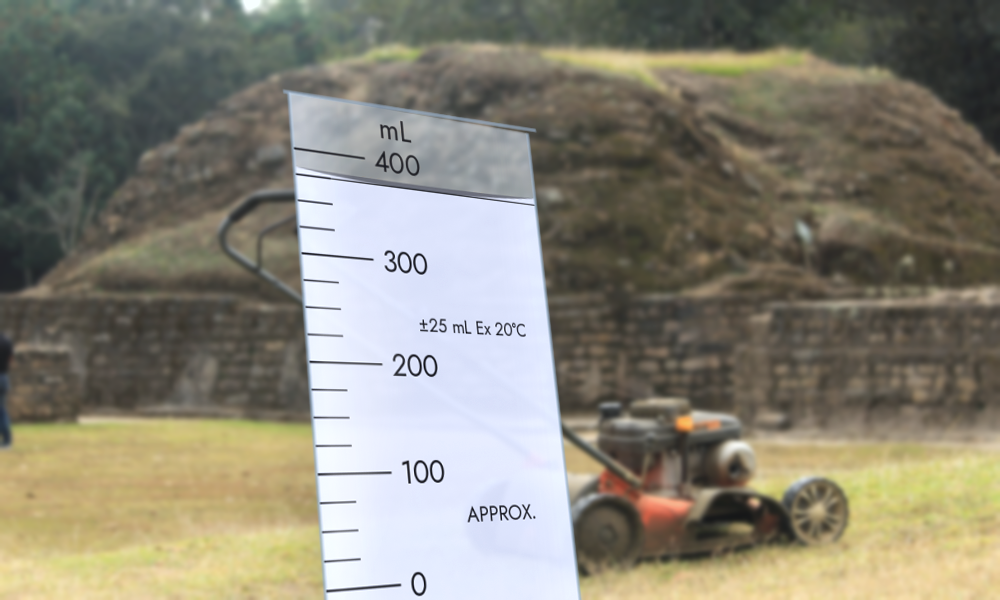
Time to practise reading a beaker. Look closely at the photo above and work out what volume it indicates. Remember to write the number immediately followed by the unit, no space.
375mL
